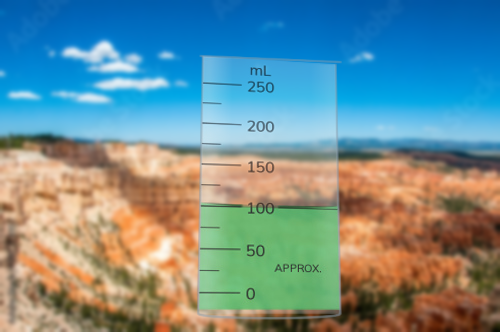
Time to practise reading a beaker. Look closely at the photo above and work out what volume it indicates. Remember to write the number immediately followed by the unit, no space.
100mL
